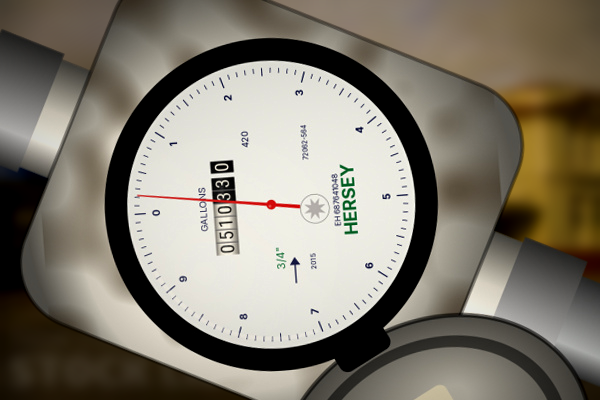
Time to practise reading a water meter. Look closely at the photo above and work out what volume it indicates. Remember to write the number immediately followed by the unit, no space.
510330.2gal
